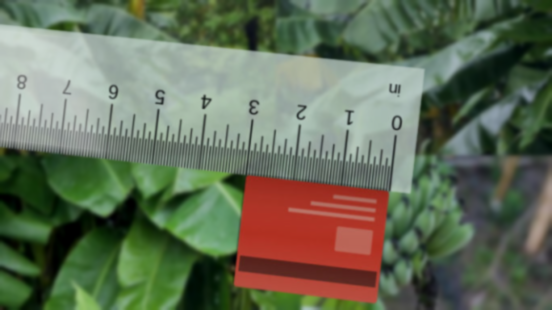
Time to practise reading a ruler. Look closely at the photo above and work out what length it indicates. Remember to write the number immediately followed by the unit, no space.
3in
